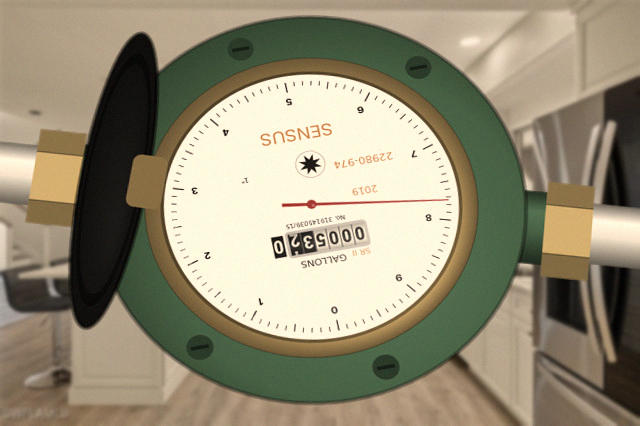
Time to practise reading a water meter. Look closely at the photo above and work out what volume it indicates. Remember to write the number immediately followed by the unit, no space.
5317.7gal
